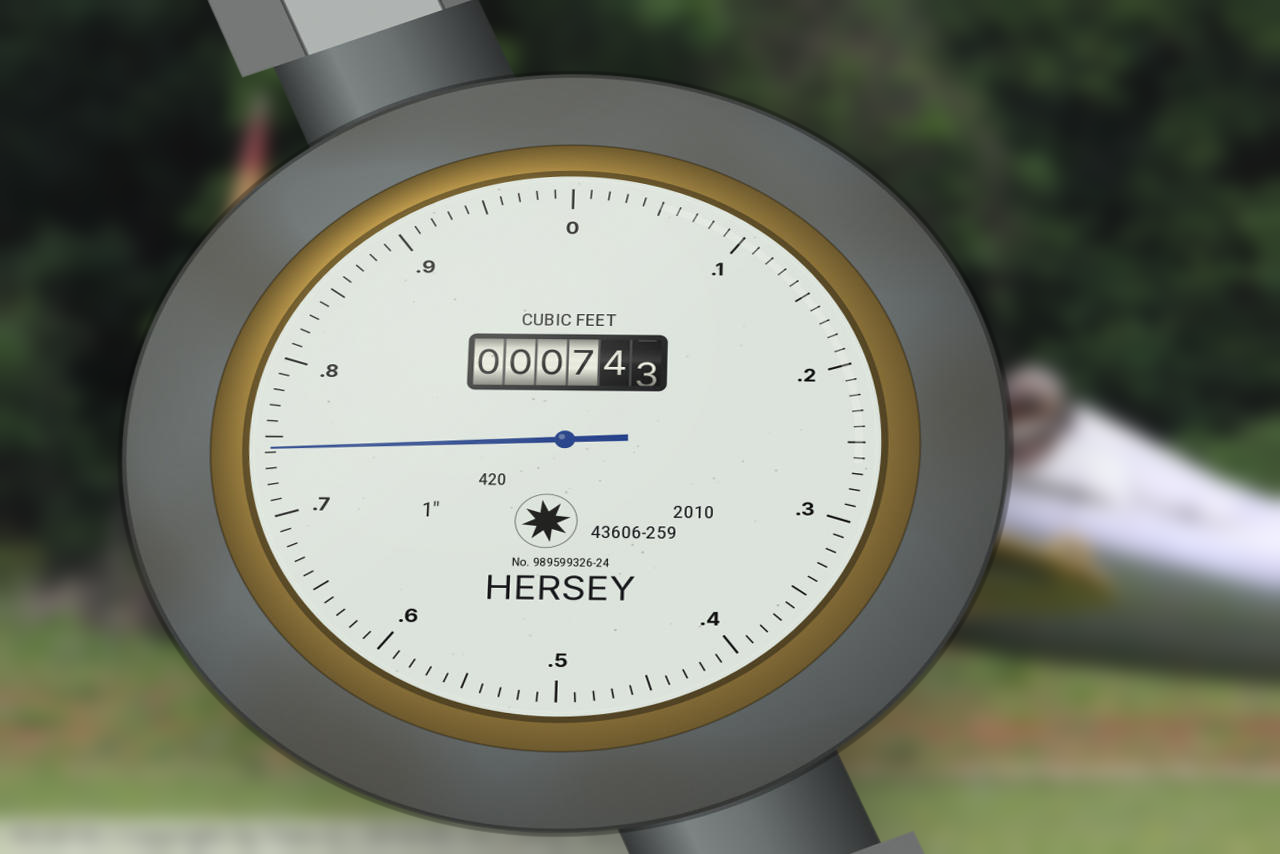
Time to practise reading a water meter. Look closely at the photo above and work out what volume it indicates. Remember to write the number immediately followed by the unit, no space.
742.74ft³
